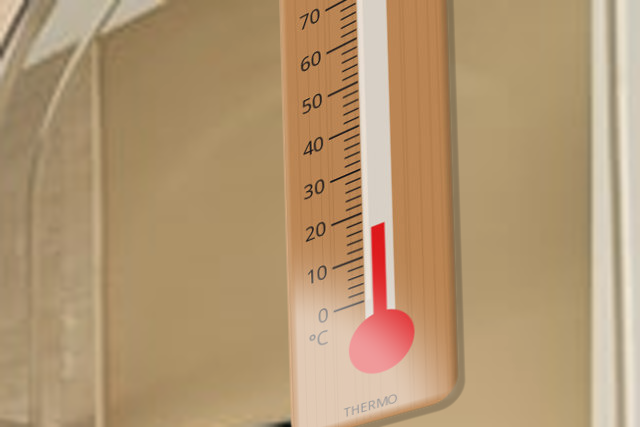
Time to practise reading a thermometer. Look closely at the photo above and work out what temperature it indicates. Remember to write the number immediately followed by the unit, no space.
16°C
